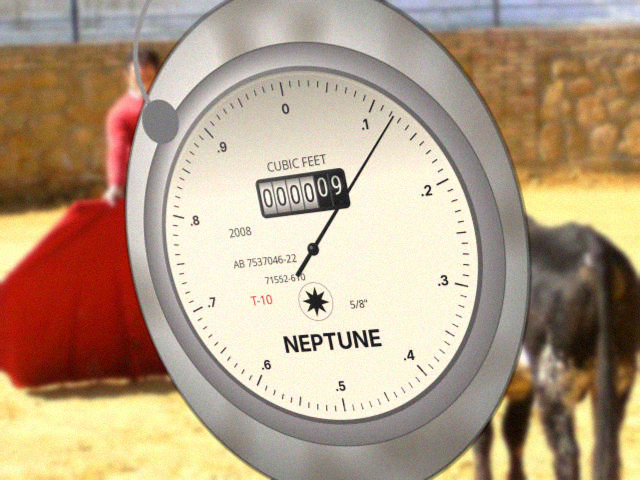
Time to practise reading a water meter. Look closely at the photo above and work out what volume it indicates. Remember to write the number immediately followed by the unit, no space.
9.12ft³
